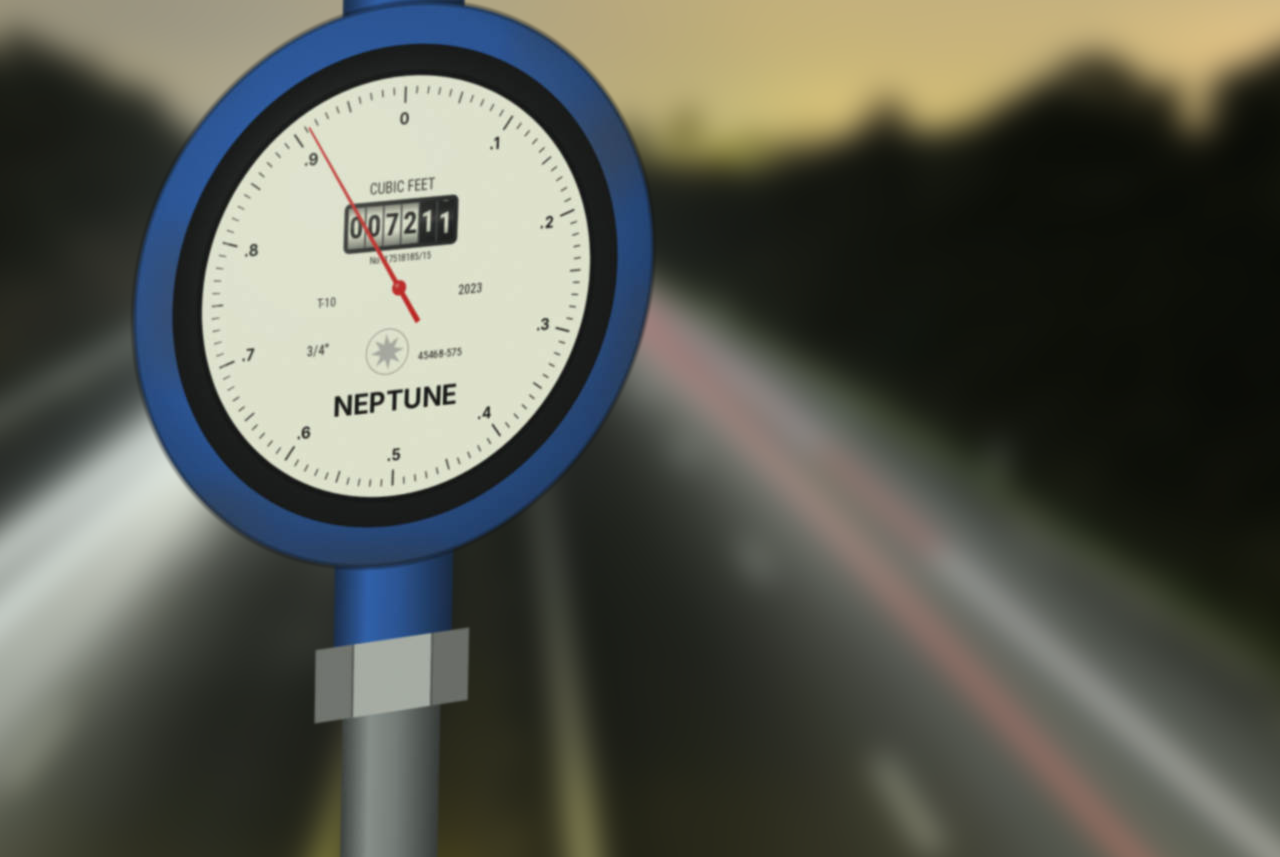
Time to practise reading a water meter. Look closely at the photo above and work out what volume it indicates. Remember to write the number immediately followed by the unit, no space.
7210.91ft³
